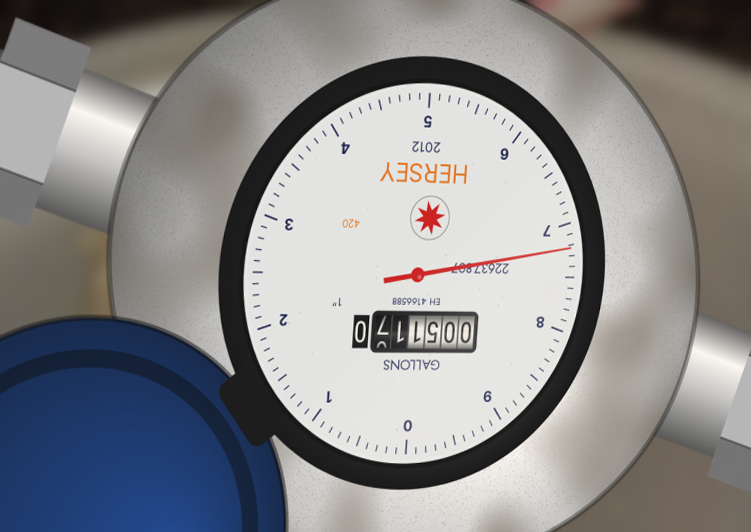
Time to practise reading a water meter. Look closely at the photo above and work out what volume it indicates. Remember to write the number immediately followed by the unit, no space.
51167.2gal
